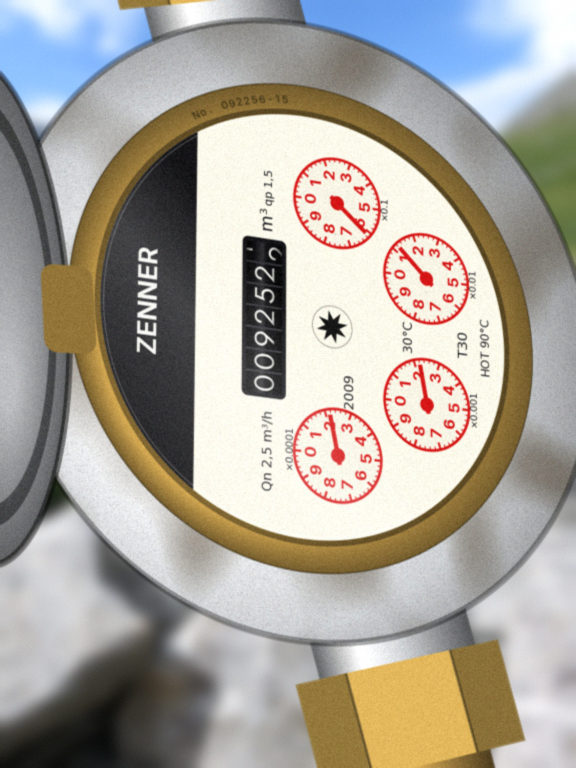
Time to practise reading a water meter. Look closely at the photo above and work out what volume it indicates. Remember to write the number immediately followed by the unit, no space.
92521.6122m³
